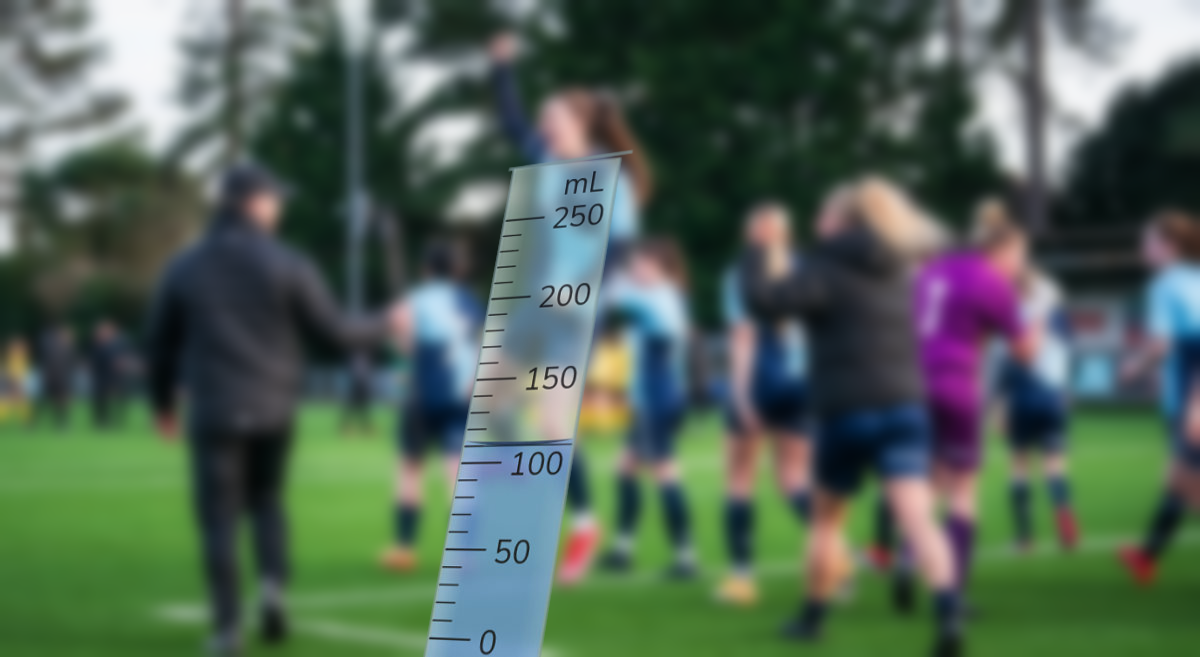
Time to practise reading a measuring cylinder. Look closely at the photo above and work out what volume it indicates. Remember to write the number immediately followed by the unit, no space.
110mL
